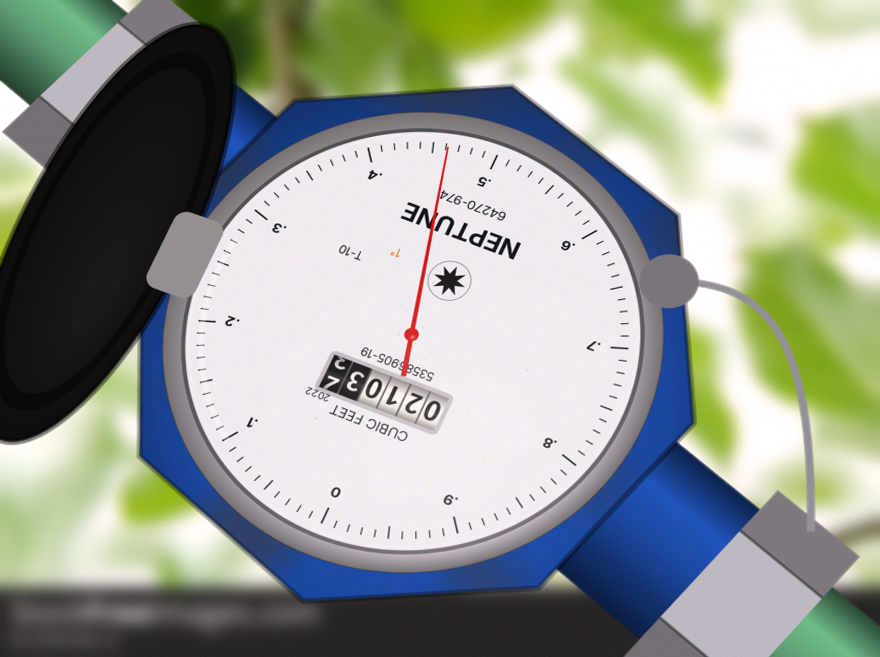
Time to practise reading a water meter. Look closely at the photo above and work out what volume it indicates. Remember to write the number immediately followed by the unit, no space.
21032.46ft³
